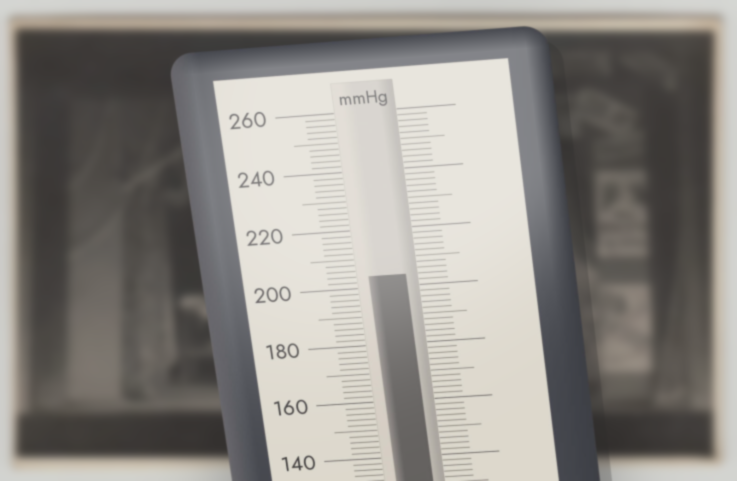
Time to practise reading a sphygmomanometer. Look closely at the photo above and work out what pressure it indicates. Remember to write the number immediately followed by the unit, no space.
204mmHg
